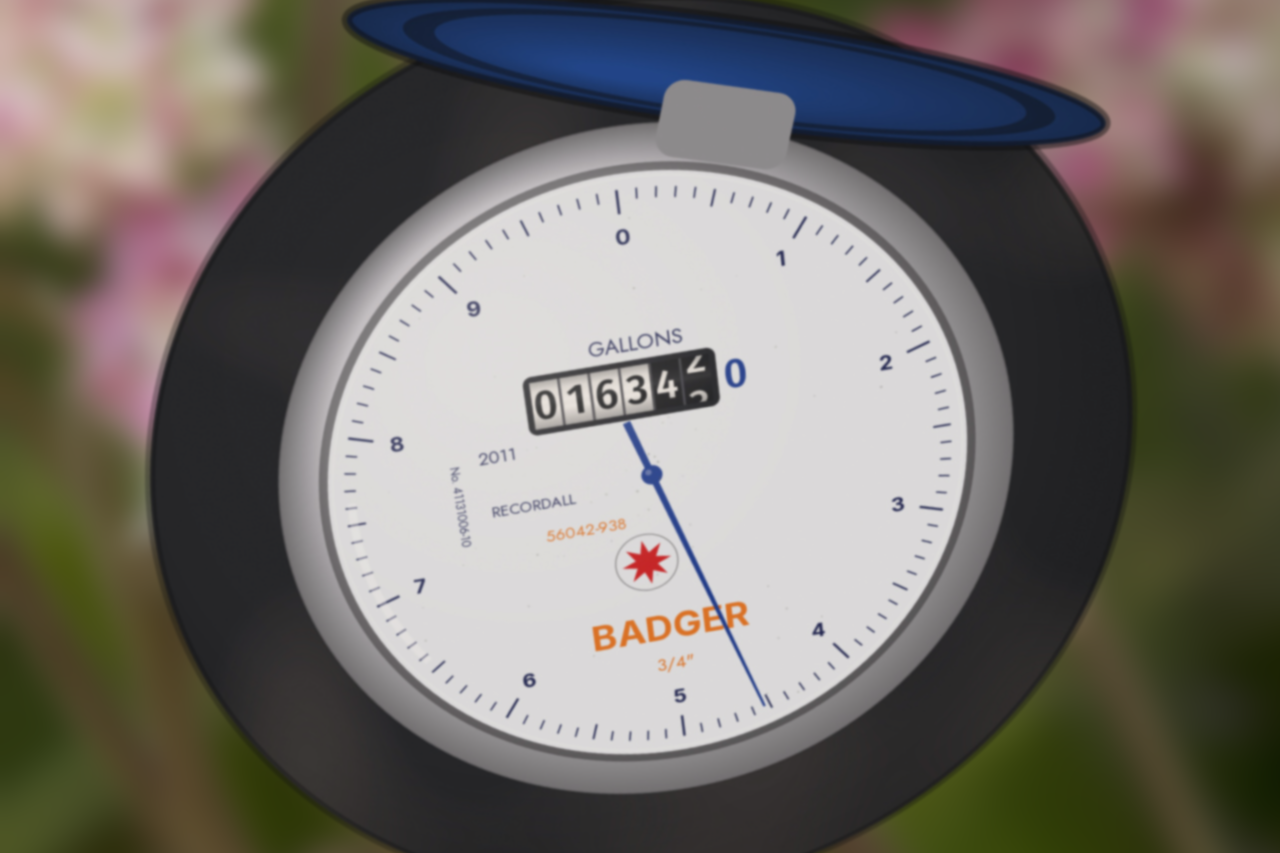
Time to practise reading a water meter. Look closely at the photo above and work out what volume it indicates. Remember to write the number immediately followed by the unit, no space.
163424.5gal
